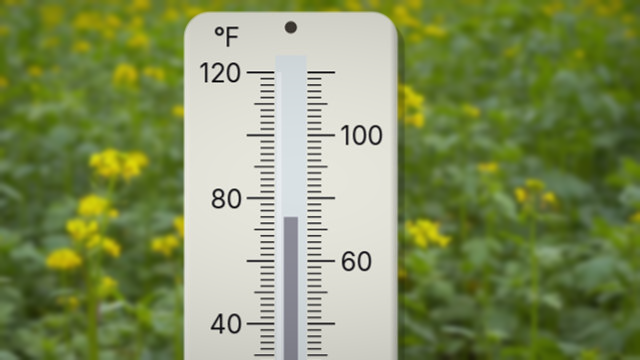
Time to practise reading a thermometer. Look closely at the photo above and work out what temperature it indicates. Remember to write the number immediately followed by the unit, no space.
74°F
